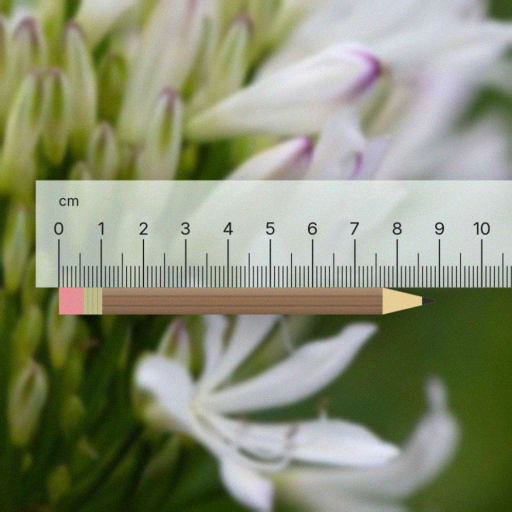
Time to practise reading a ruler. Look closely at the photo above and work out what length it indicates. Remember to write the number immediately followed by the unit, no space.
8.9cm
